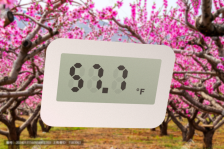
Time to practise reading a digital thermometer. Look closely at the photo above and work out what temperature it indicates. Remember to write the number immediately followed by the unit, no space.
57.7°F
